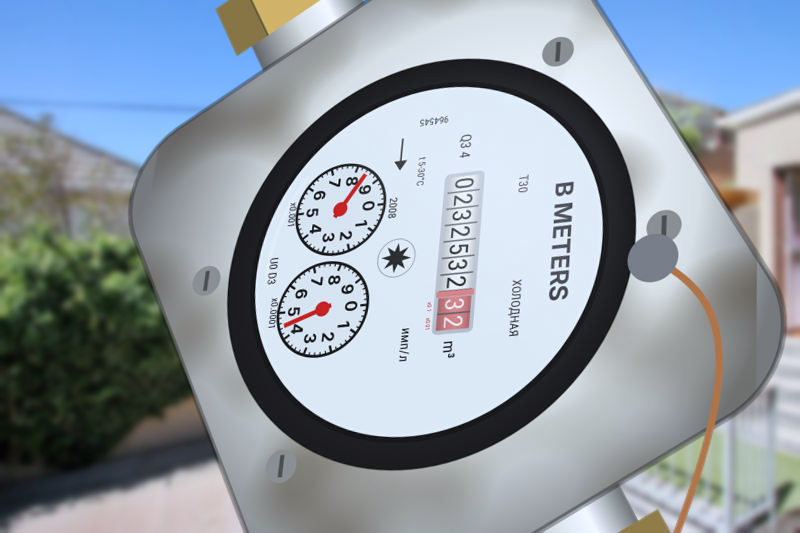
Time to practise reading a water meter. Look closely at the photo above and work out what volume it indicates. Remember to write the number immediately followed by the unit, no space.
232532.3284m³
